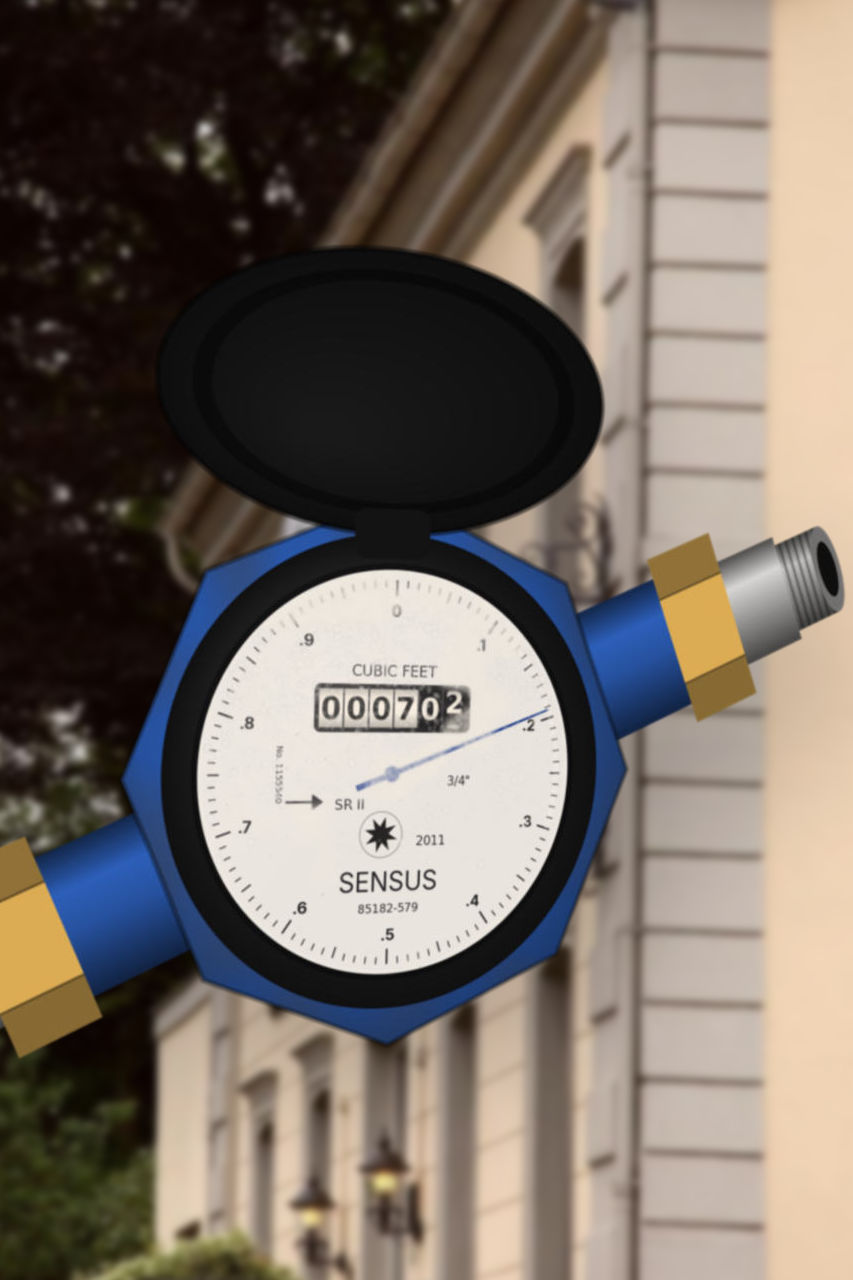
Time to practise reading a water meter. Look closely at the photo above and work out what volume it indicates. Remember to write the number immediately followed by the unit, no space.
702.19ft³
